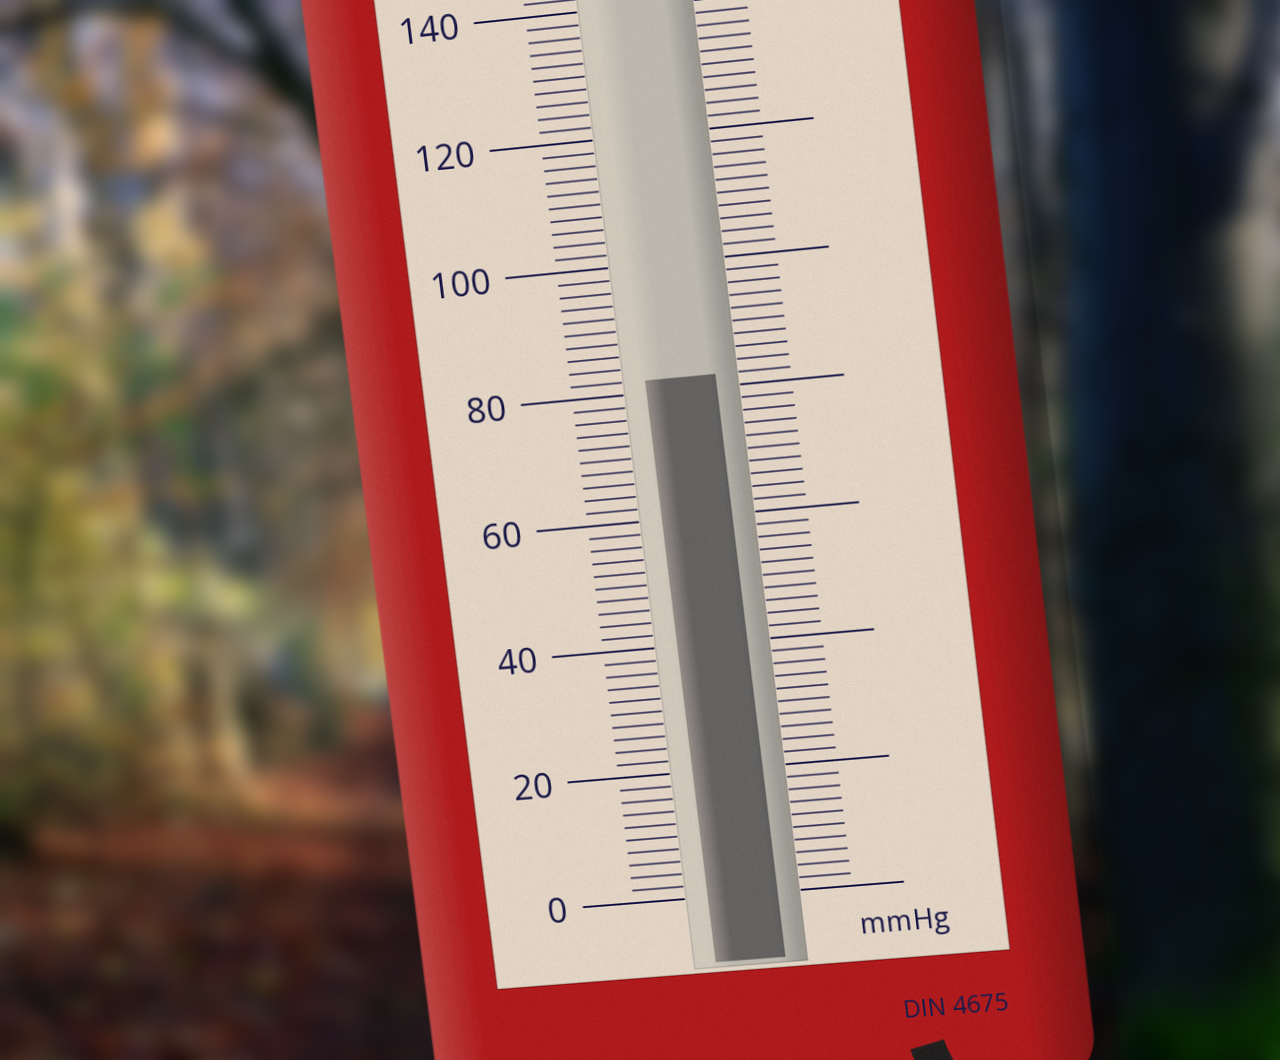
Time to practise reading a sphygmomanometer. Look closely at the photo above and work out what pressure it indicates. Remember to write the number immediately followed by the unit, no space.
82mmHg
